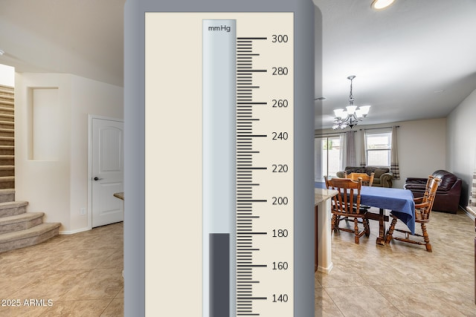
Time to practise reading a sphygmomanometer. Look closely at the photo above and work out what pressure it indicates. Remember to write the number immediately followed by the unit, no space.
180mmHg
